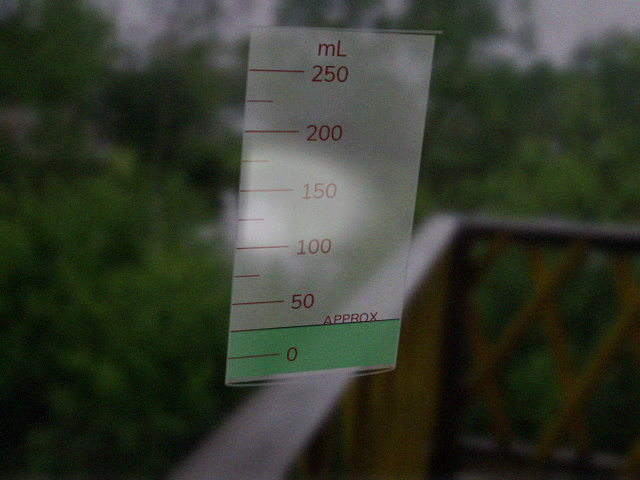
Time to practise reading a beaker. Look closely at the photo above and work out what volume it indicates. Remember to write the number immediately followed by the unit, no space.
25mL
